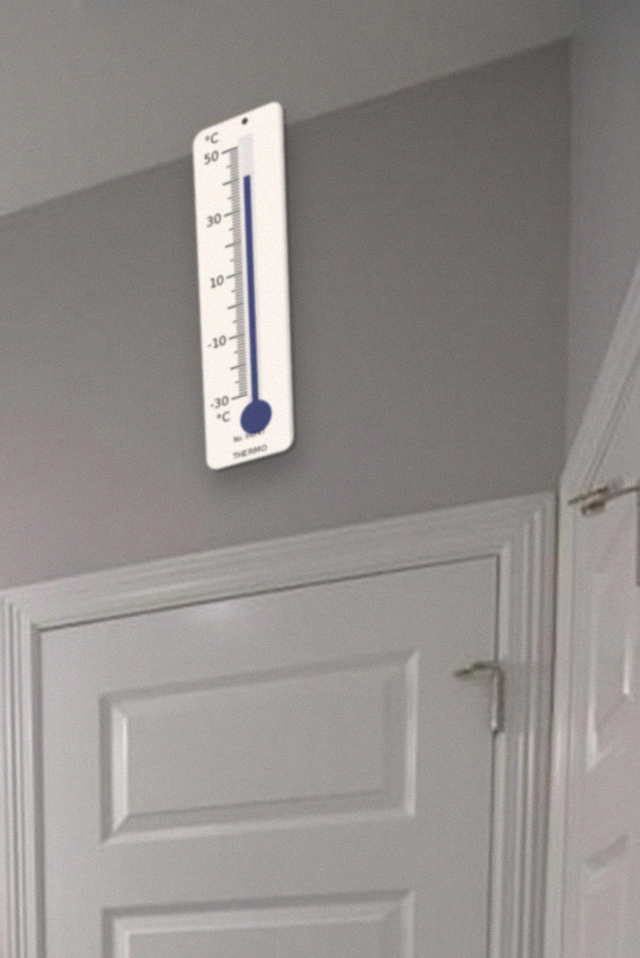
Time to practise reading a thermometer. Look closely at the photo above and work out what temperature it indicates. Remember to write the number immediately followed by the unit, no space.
40°C
